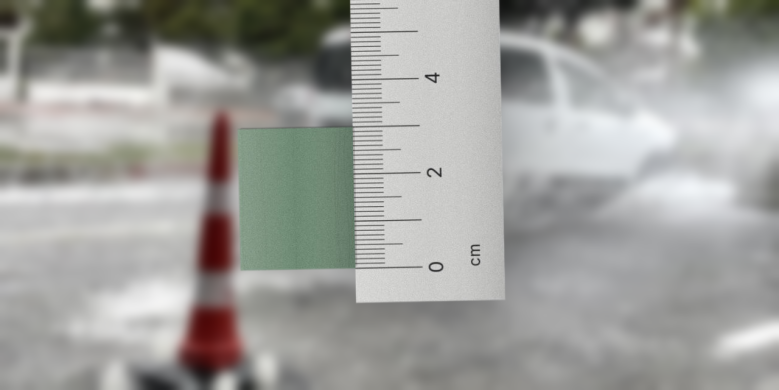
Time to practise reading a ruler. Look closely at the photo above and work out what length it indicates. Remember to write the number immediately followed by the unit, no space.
3cm
